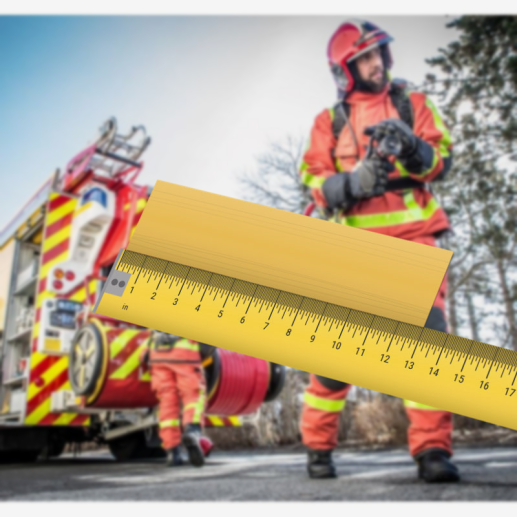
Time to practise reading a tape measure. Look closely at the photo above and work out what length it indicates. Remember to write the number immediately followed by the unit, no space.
13in
